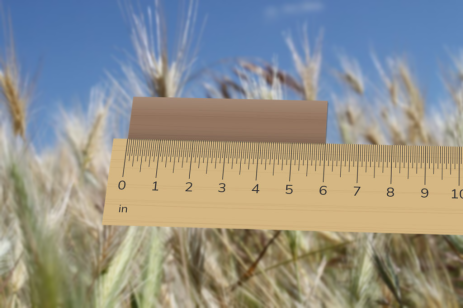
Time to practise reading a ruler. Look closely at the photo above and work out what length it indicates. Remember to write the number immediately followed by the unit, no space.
6in
